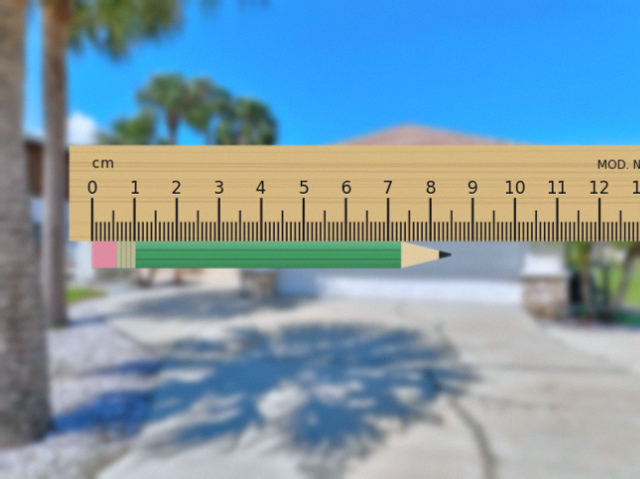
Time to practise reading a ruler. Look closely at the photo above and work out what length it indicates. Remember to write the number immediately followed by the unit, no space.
8.5cm
